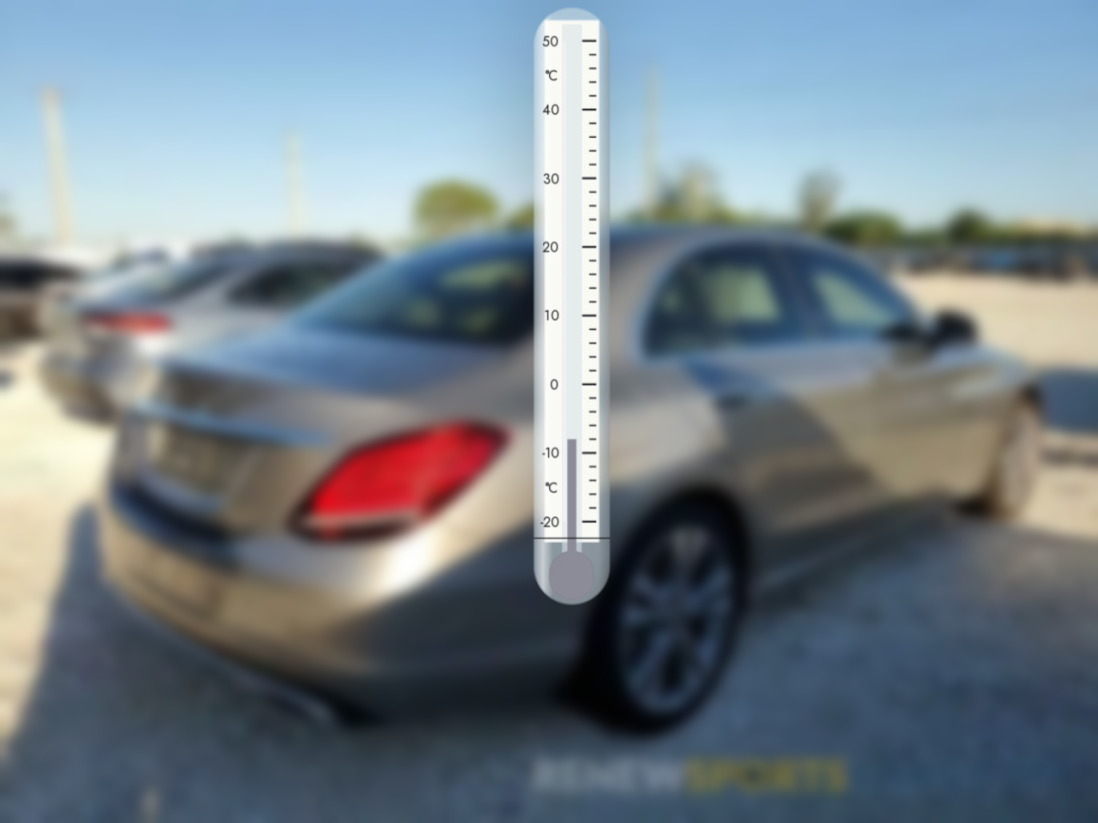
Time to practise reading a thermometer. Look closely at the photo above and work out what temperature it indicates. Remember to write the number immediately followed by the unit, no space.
-8°C
